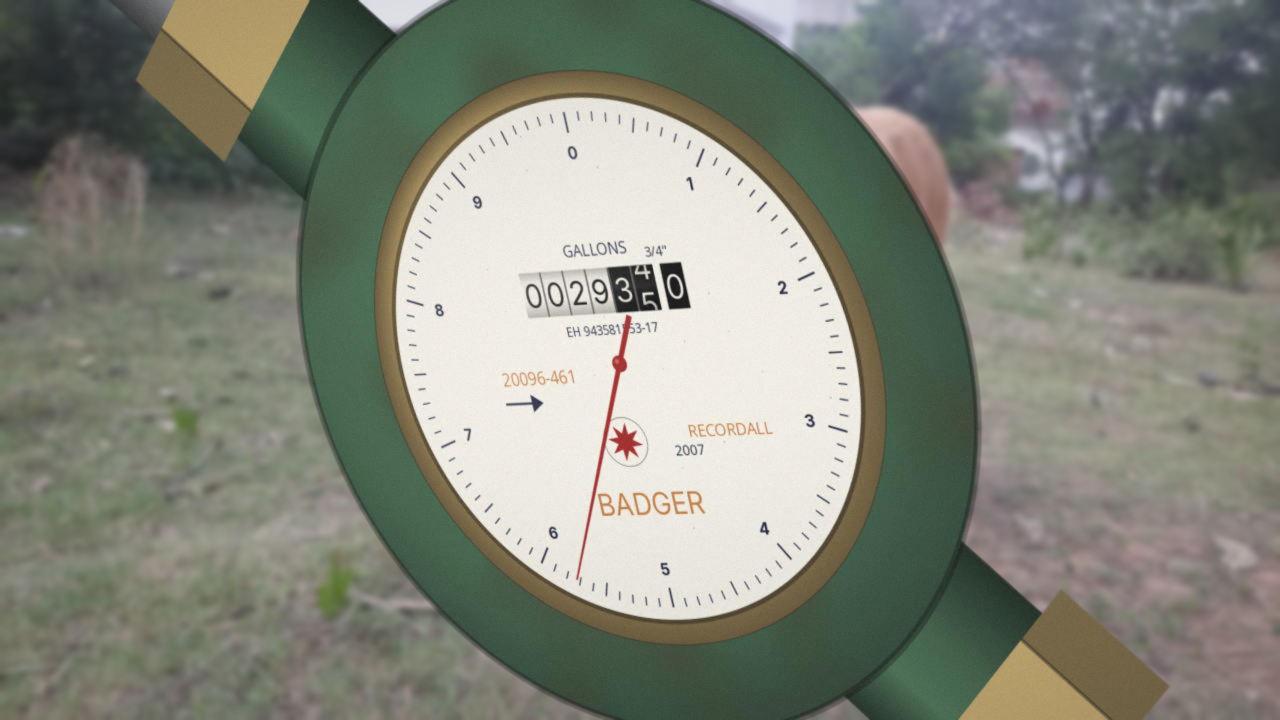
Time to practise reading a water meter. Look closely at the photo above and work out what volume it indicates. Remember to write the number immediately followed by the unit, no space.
29345.7gal
